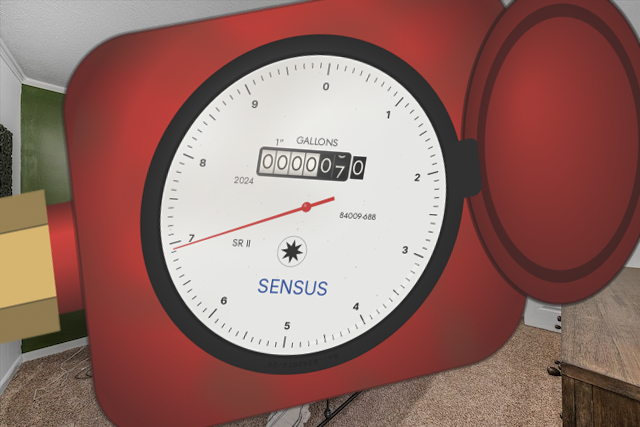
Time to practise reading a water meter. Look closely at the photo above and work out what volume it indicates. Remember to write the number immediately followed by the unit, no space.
66.9gal
